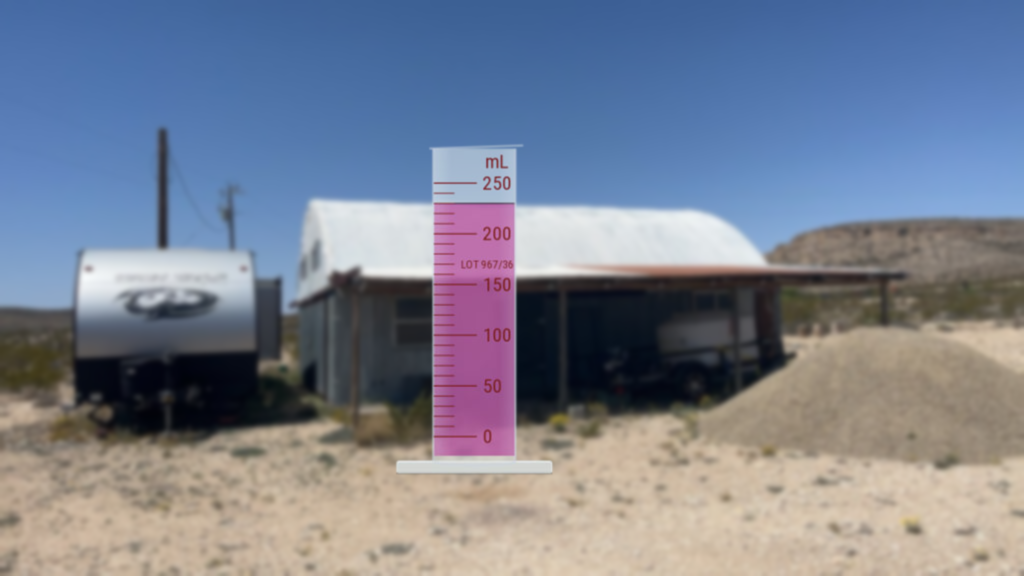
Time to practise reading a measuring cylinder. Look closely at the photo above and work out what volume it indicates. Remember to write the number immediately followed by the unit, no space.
230mL
